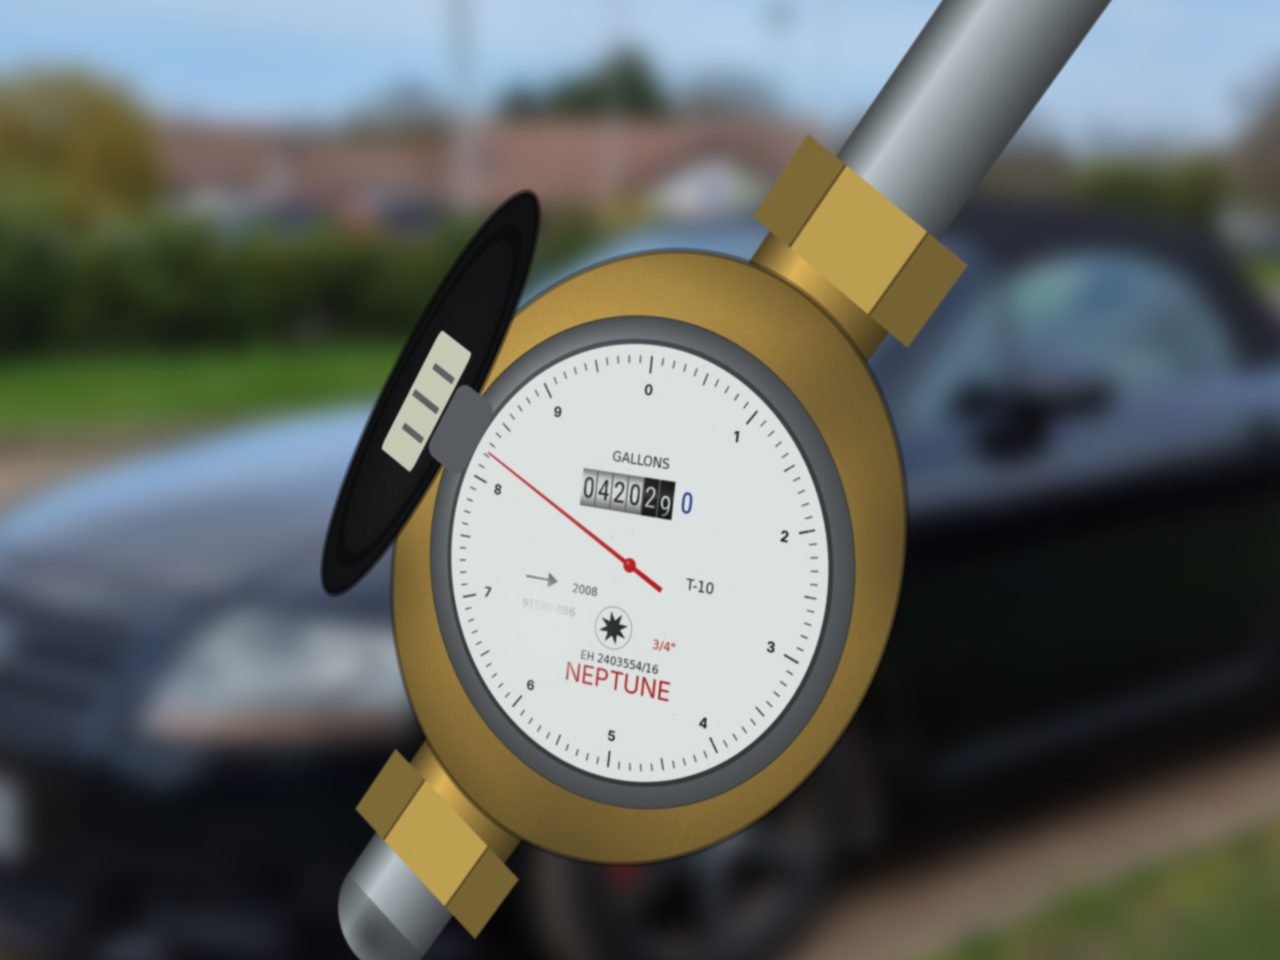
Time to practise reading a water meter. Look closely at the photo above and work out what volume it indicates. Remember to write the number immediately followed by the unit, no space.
420288.2gal
